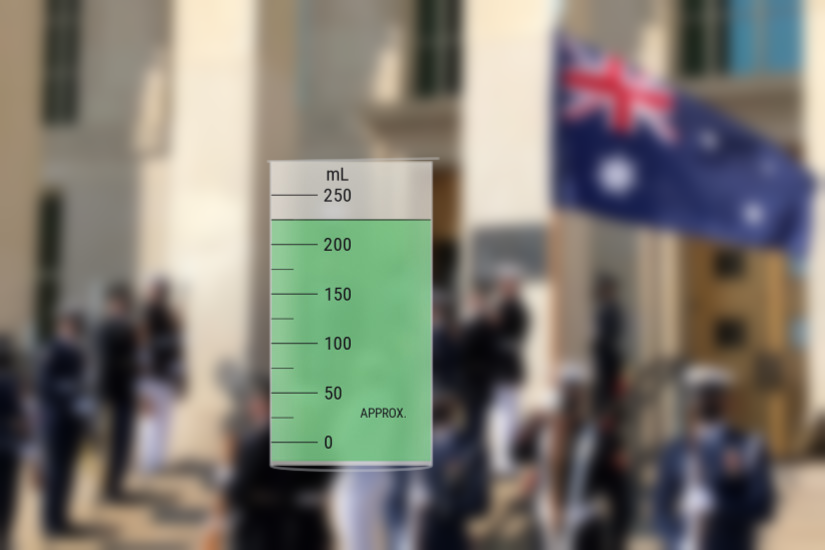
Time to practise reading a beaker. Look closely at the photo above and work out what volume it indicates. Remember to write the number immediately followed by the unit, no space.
225mL
